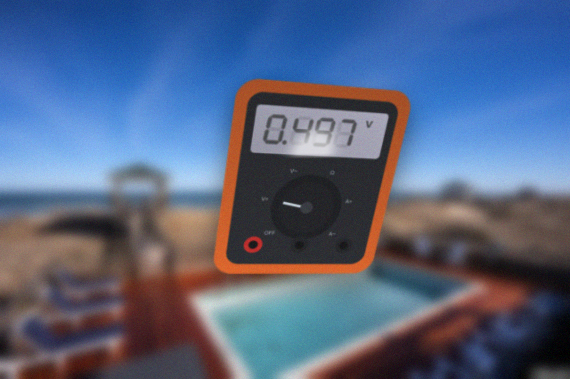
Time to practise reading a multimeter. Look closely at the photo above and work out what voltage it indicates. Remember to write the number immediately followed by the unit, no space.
0.497V
